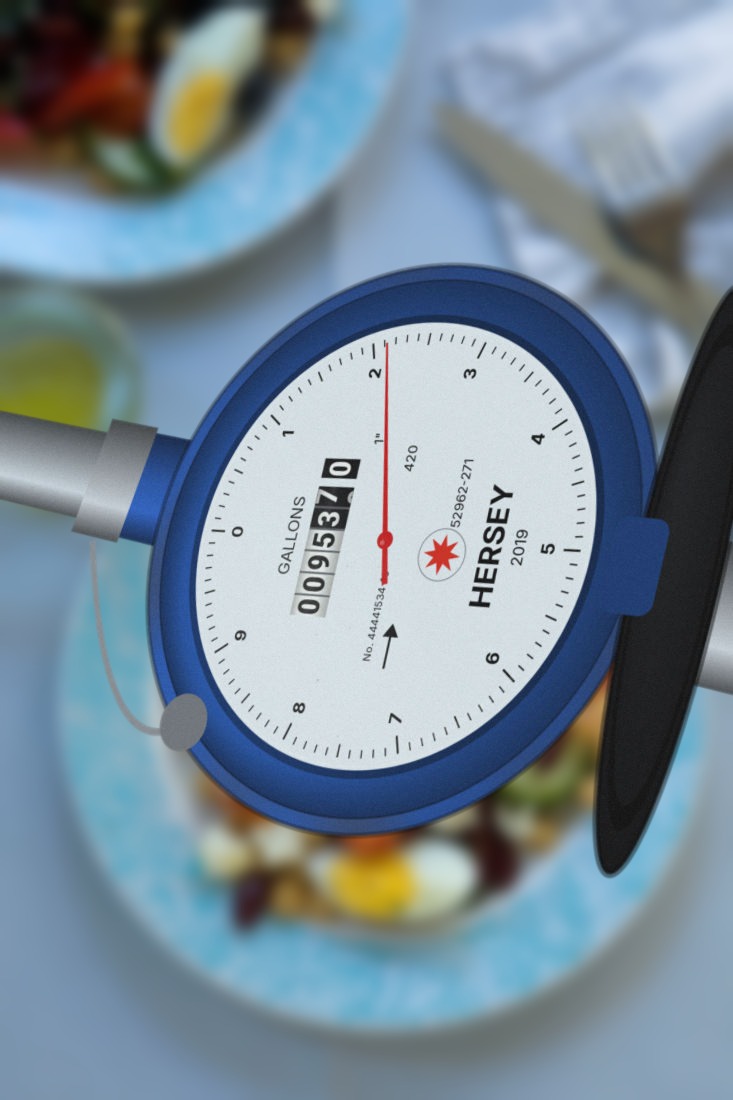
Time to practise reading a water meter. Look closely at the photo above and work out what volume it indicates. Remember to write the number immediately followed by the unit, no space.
95372.1gal
